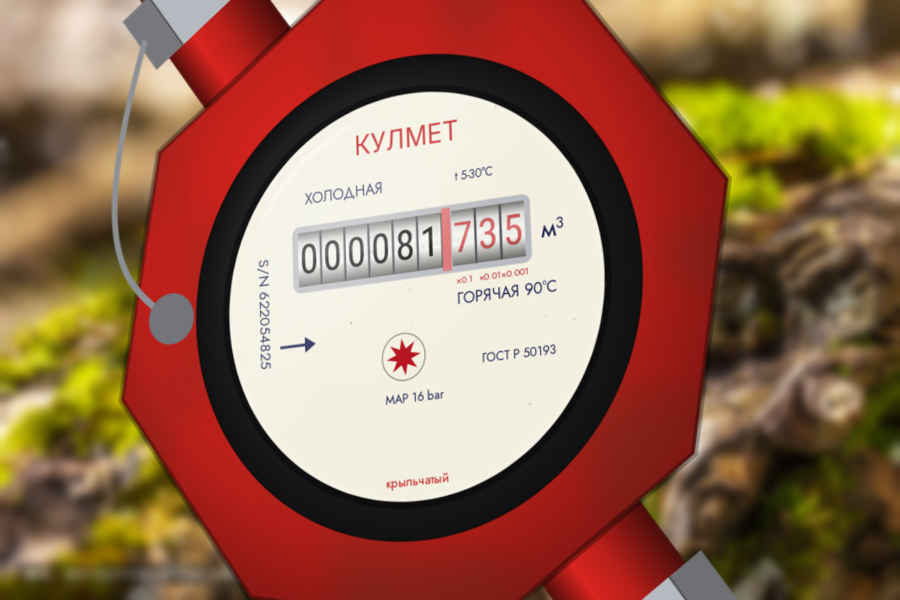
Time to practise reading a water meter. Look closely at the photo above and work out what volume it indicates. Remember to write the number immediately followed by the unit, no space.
81.735m³
